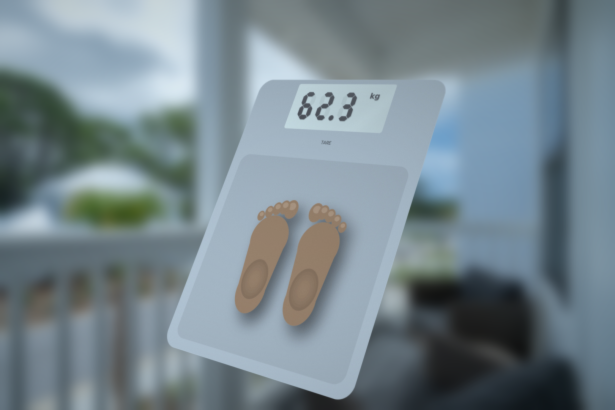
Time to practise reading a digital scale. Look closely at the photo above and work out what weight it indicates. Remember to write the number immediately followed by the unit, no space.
62.3kg
